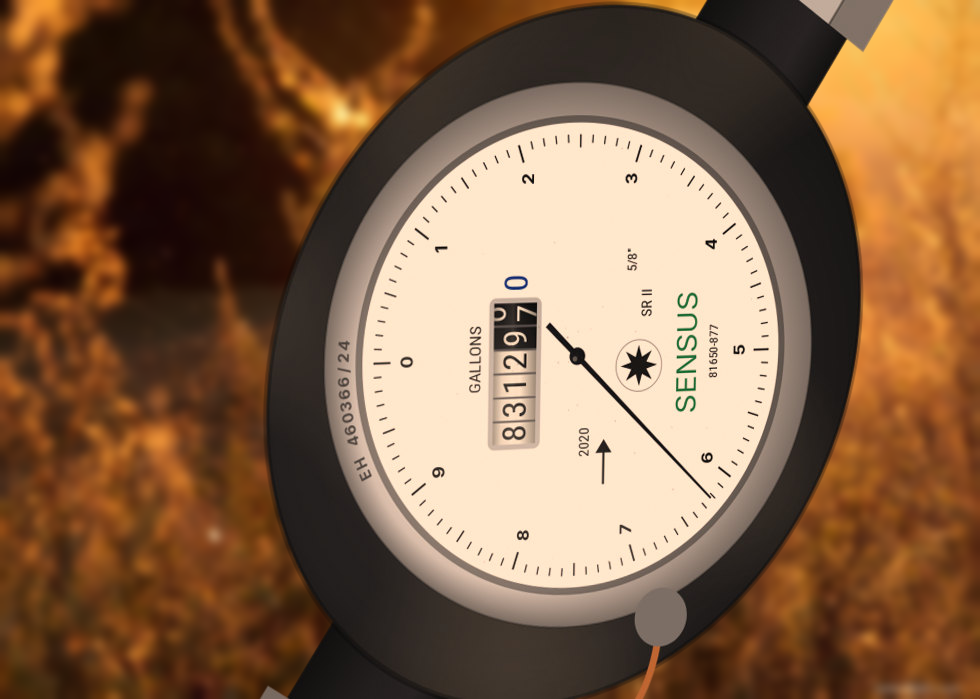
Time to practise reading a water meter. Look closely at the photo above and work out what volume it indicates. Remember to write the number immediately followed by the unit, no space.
8312966.2gal
